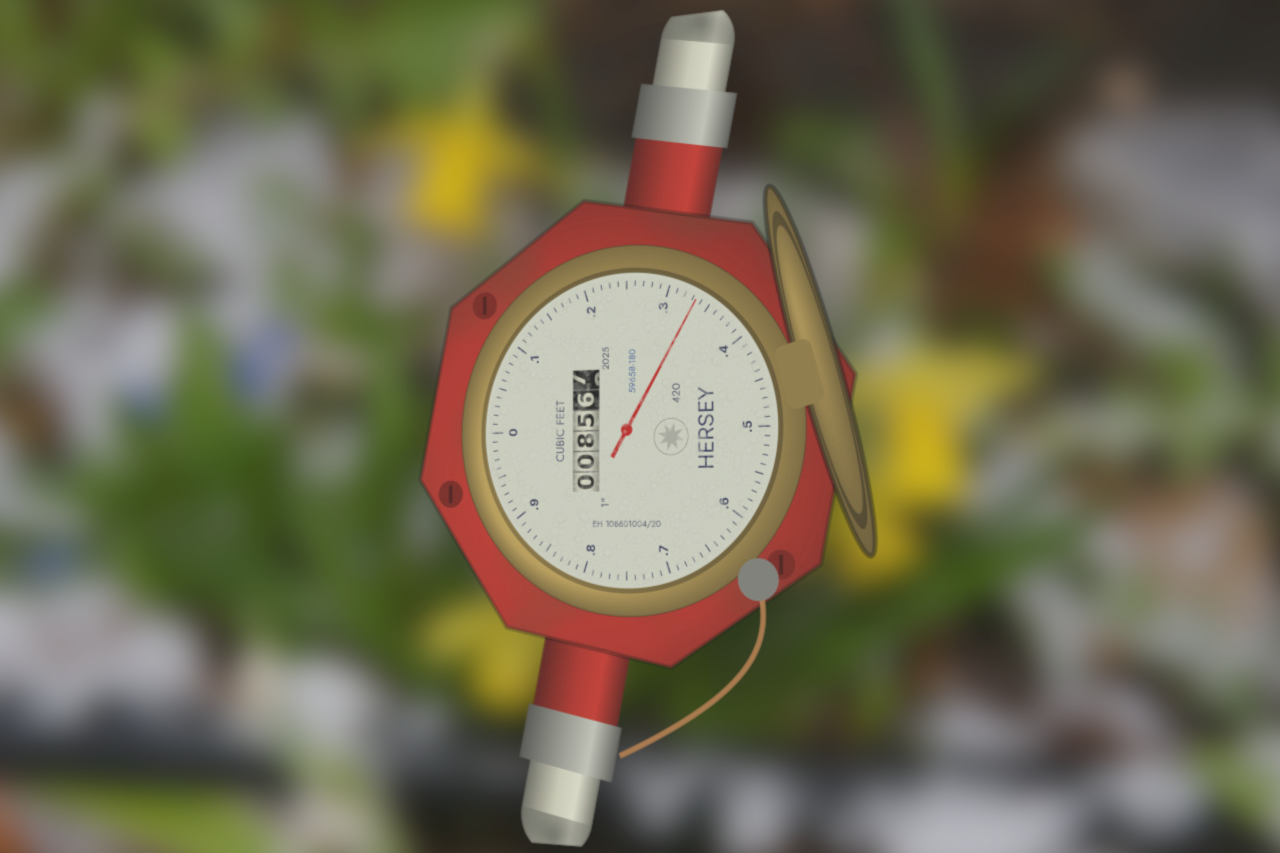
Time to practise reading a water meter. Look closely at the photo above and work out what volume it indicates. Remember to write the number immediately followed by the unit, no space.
8567.33ft³
